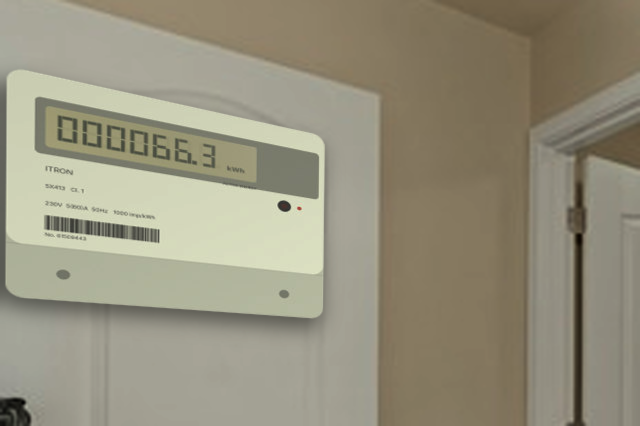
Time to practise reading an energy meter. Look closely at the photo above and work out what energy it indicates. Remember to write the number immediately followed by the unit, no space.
66.3kWh
